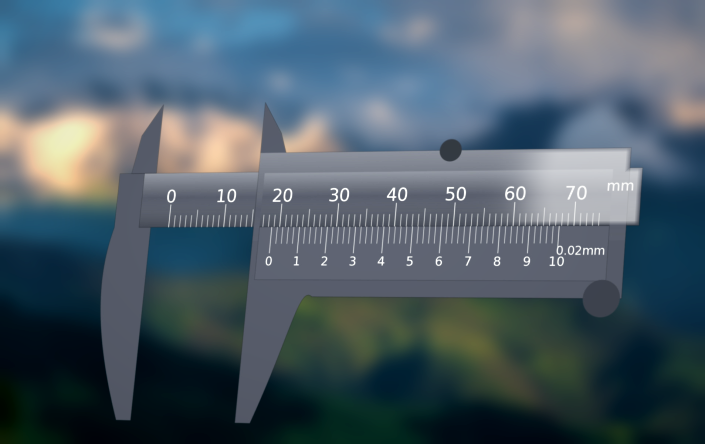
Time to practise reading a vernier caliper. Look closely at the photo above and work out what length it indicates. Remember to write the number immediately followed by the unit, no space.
18.6mm
